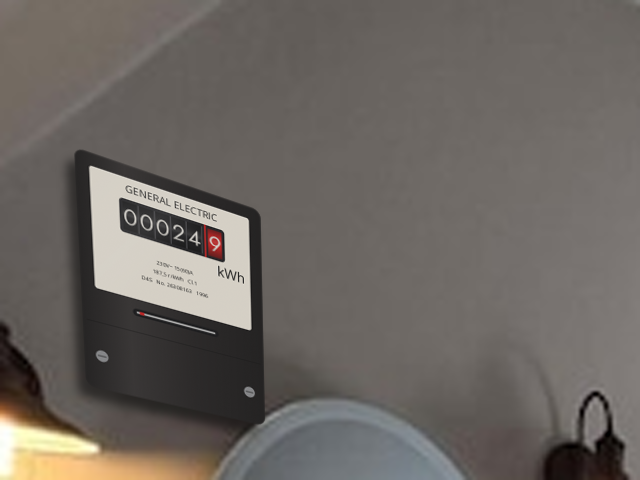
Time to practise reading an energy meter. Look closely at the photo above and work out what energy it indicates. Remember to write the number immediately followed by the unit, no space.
24.9kWh
